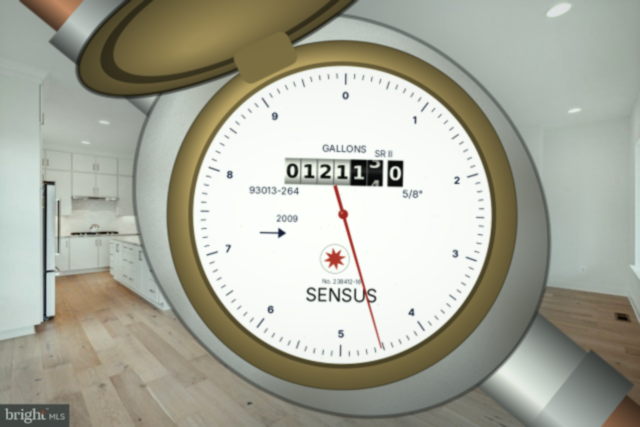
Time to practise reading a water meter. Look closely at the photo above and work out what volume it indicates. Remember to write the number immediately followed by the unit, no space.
121134.5gal
